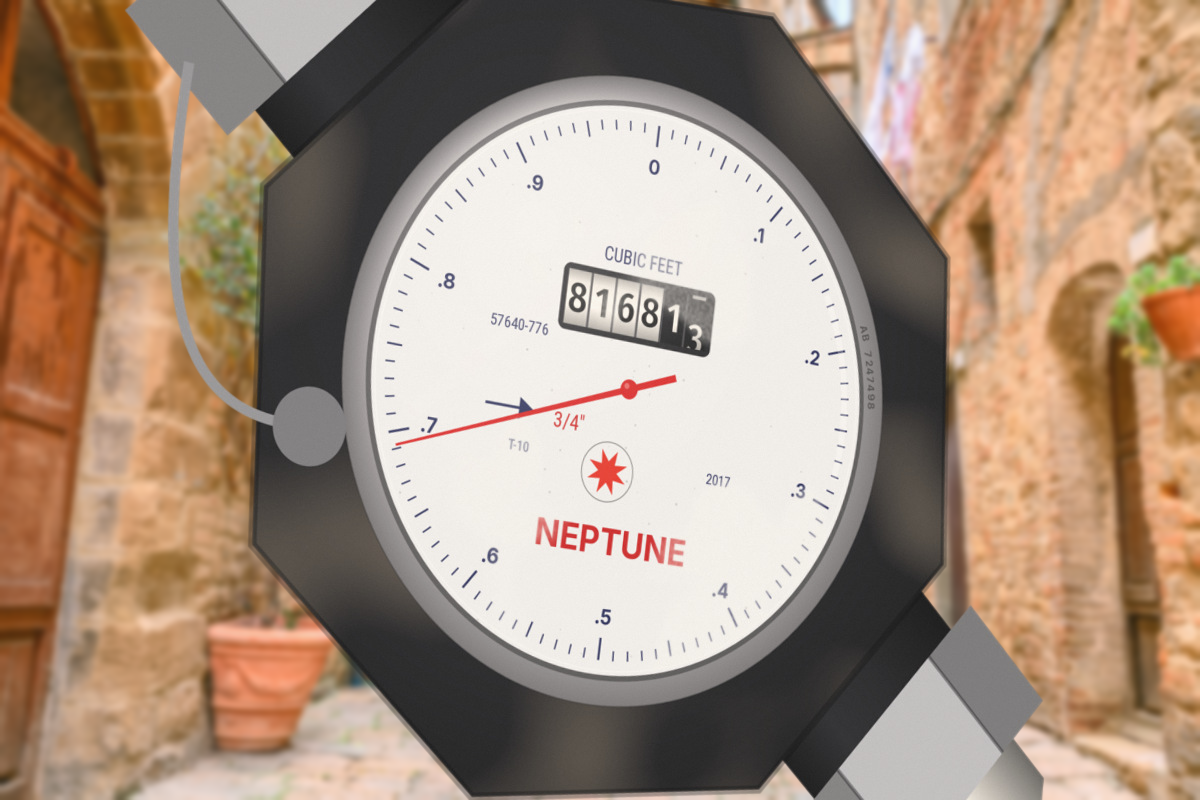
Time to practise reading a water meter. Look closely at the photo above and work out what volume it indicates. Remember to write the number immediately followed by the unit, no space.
816812.69ft³
